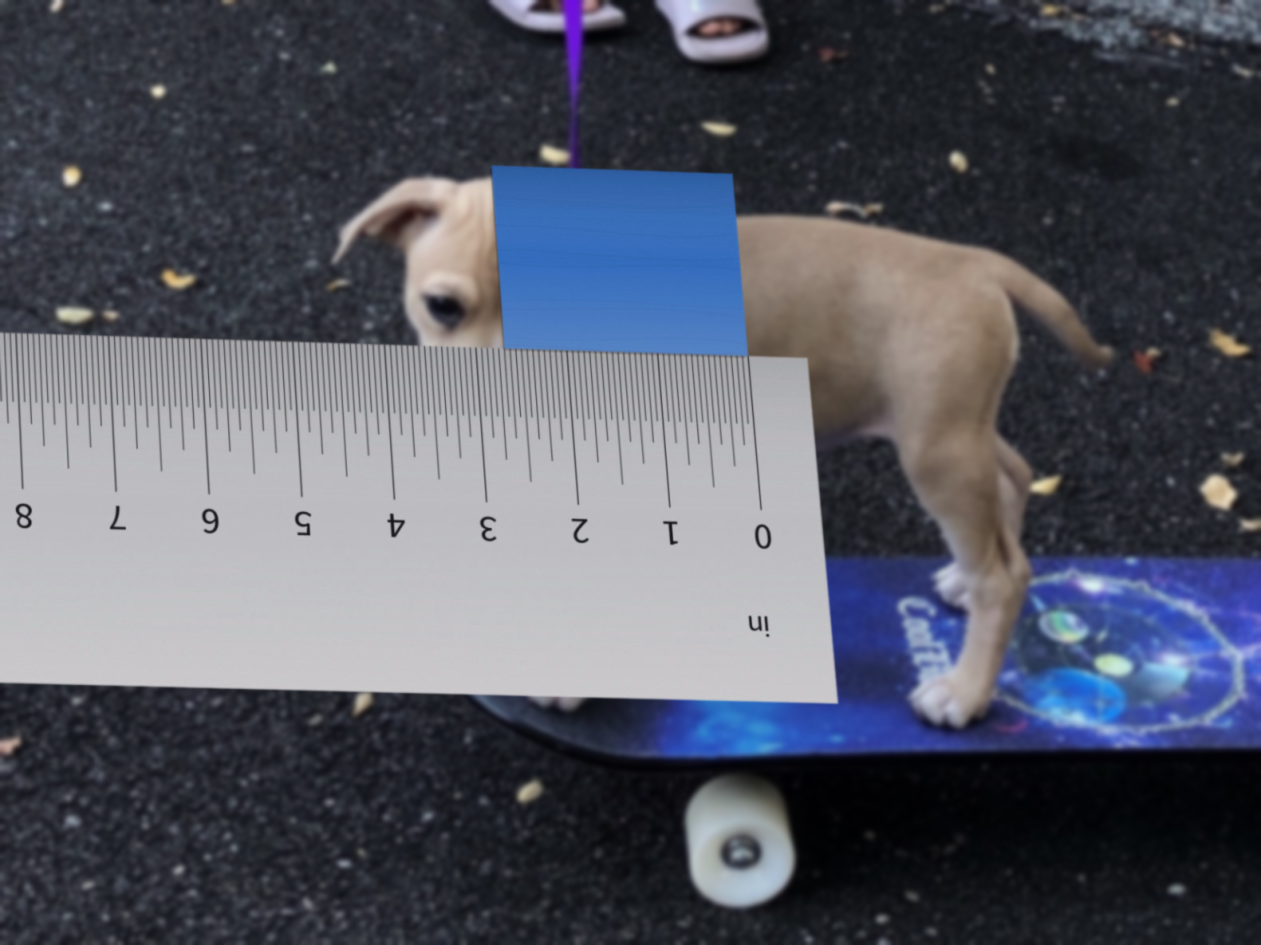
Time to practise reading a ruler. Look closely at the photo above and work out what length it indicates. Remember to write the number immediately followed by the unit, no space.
2.6875in
